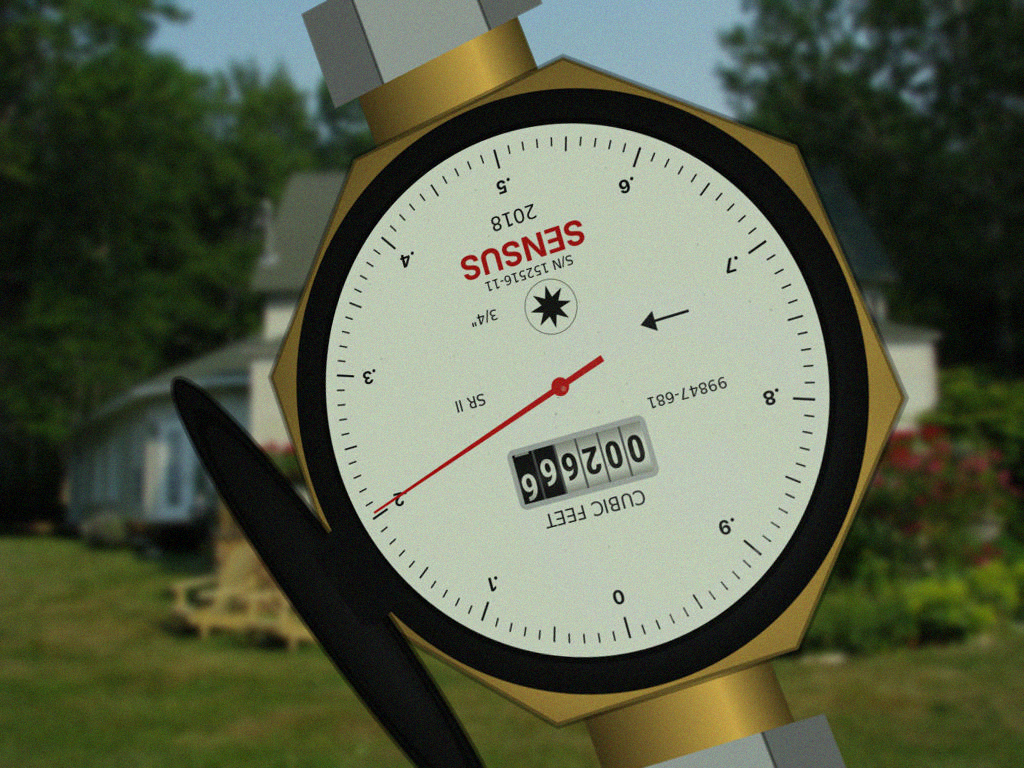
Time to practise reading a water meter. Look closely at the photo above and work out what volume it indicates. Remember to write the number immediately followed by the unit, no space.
2666.20ft³
